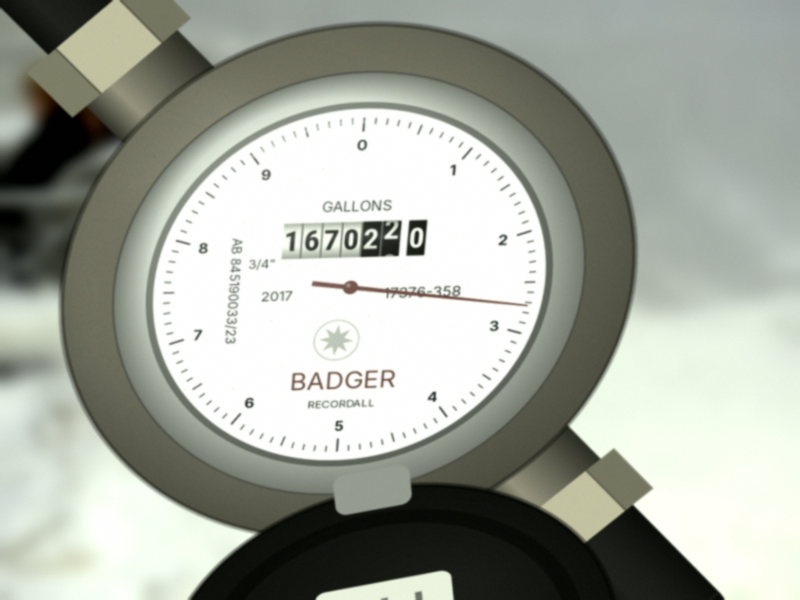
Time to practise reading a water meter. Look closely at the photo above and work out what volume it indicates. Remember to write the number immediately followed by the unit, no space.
1670222.7gal
